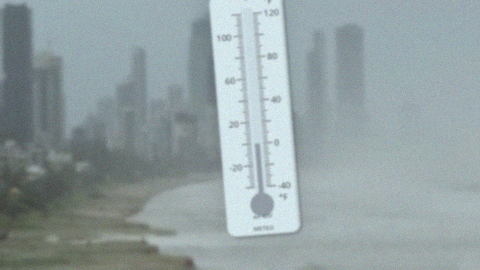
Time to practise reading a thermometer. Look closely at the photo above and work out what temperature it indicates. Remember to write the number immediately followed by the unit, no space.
0°F
